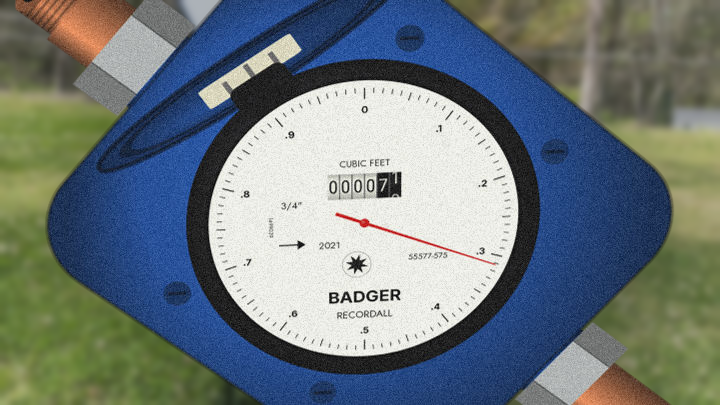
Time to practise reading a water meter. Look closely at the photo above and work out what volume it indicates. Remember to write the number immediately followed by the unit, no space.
71.31ft³
